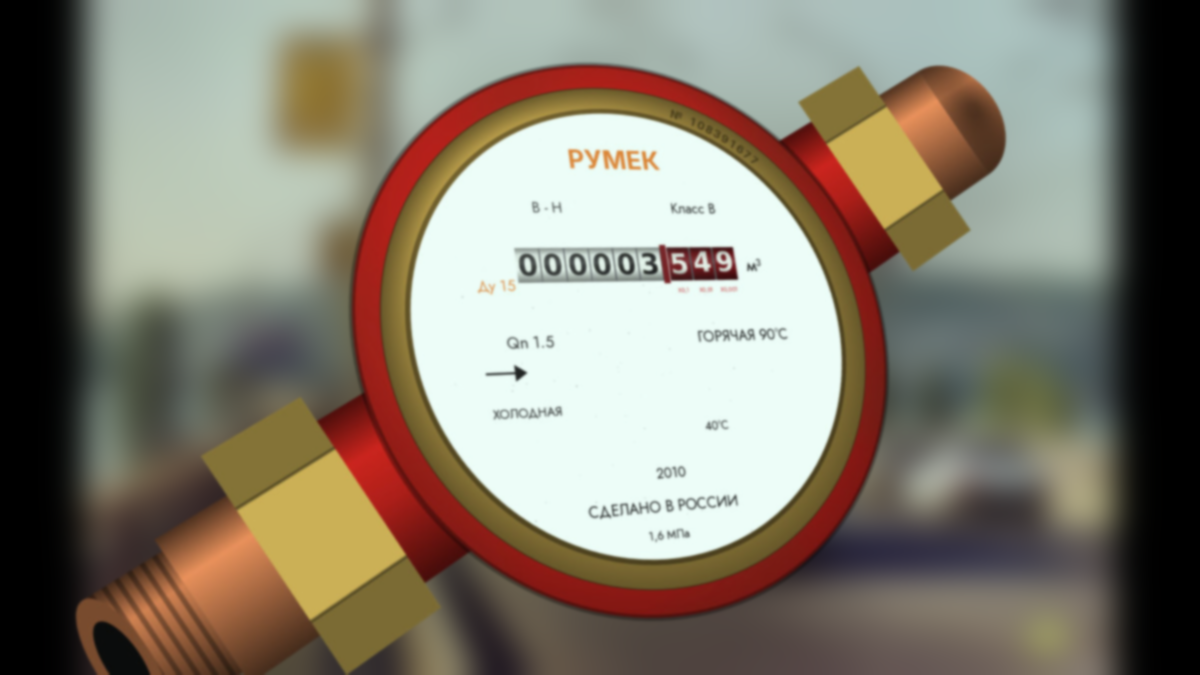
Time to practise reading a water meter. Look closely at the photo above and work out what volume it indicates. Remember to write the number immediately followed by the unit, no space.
3.549m³
